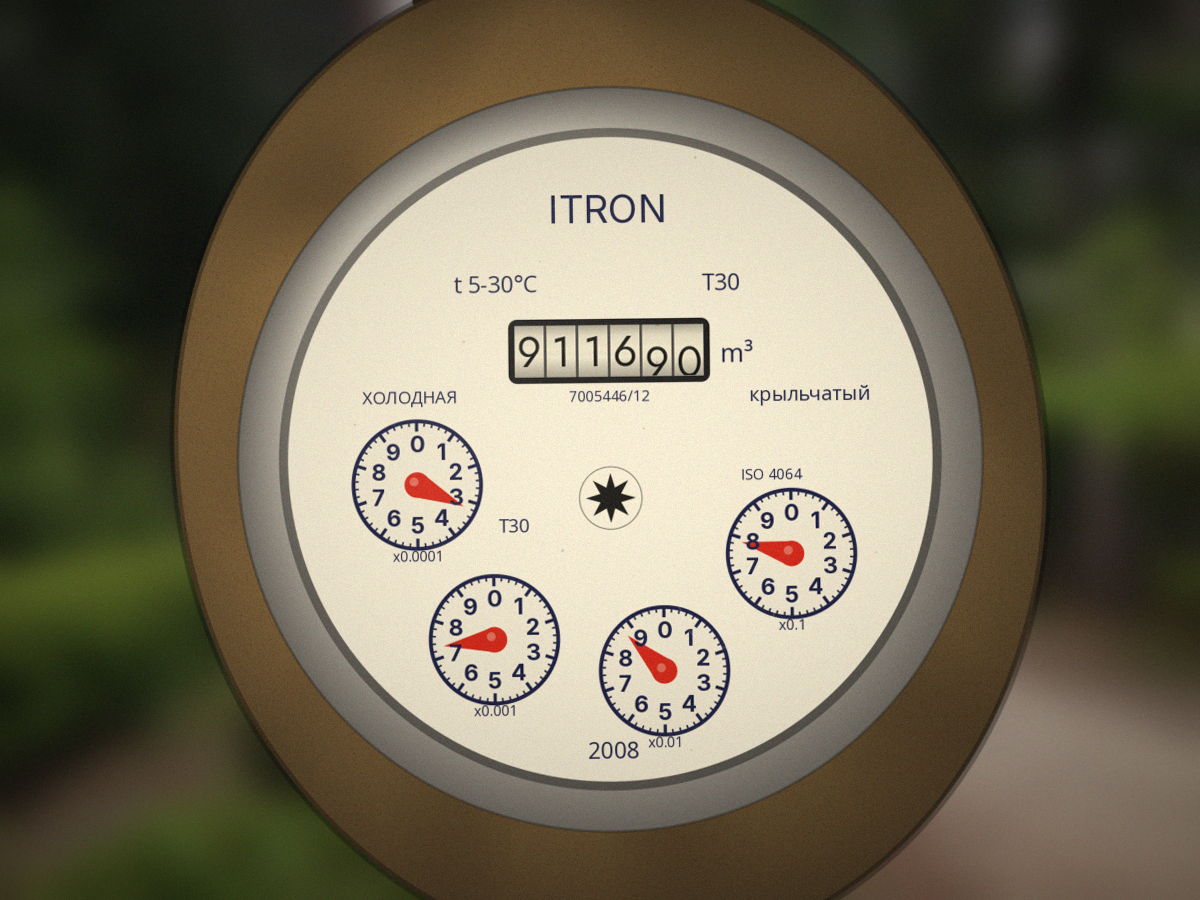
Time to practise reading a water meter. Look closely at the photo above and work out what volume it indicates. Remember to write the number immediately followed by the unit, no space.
911689.7873m³
